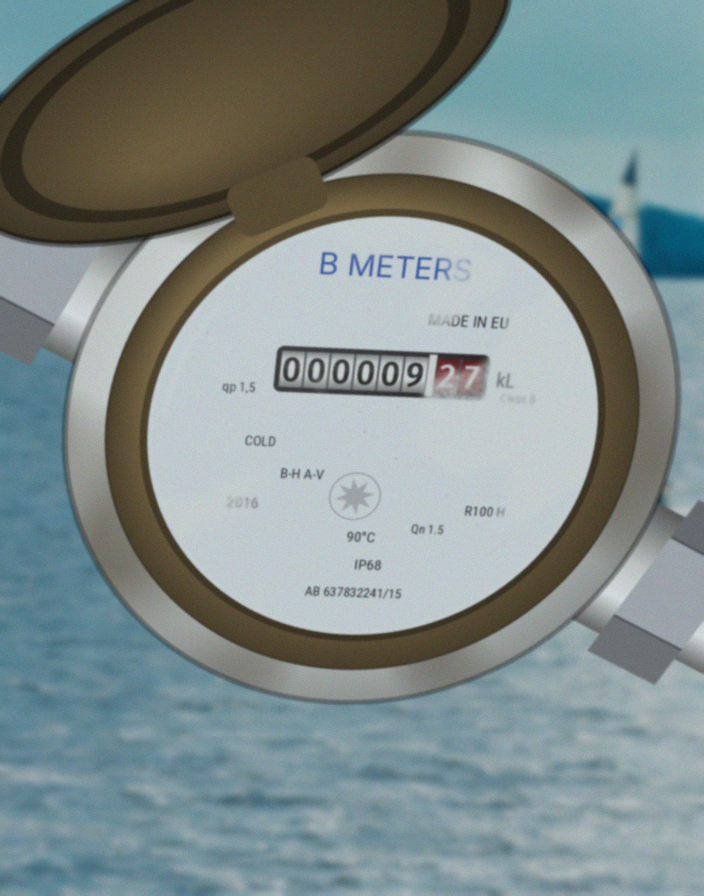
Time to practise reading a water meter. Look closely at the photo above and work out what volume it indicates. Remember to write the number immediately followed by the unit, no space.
9.27kL
